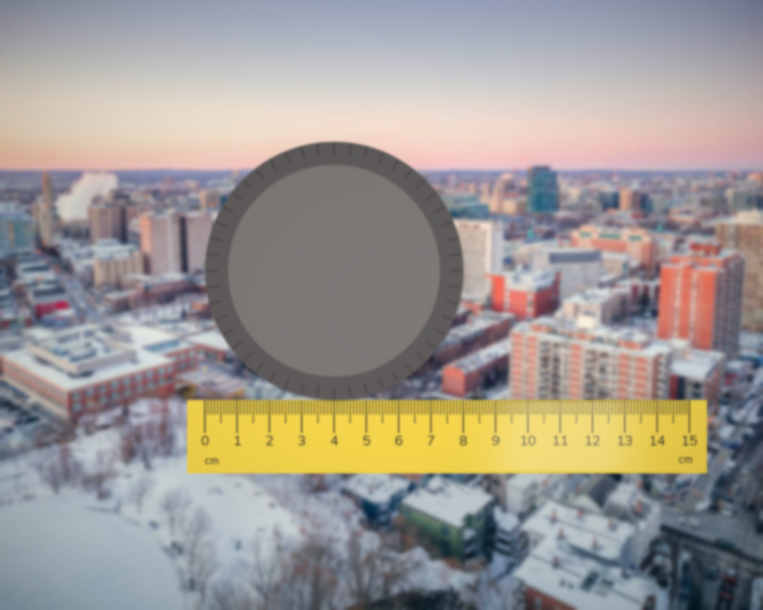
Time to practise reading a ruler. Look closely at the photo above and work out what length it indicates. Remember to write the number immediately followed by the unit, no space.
8cm
